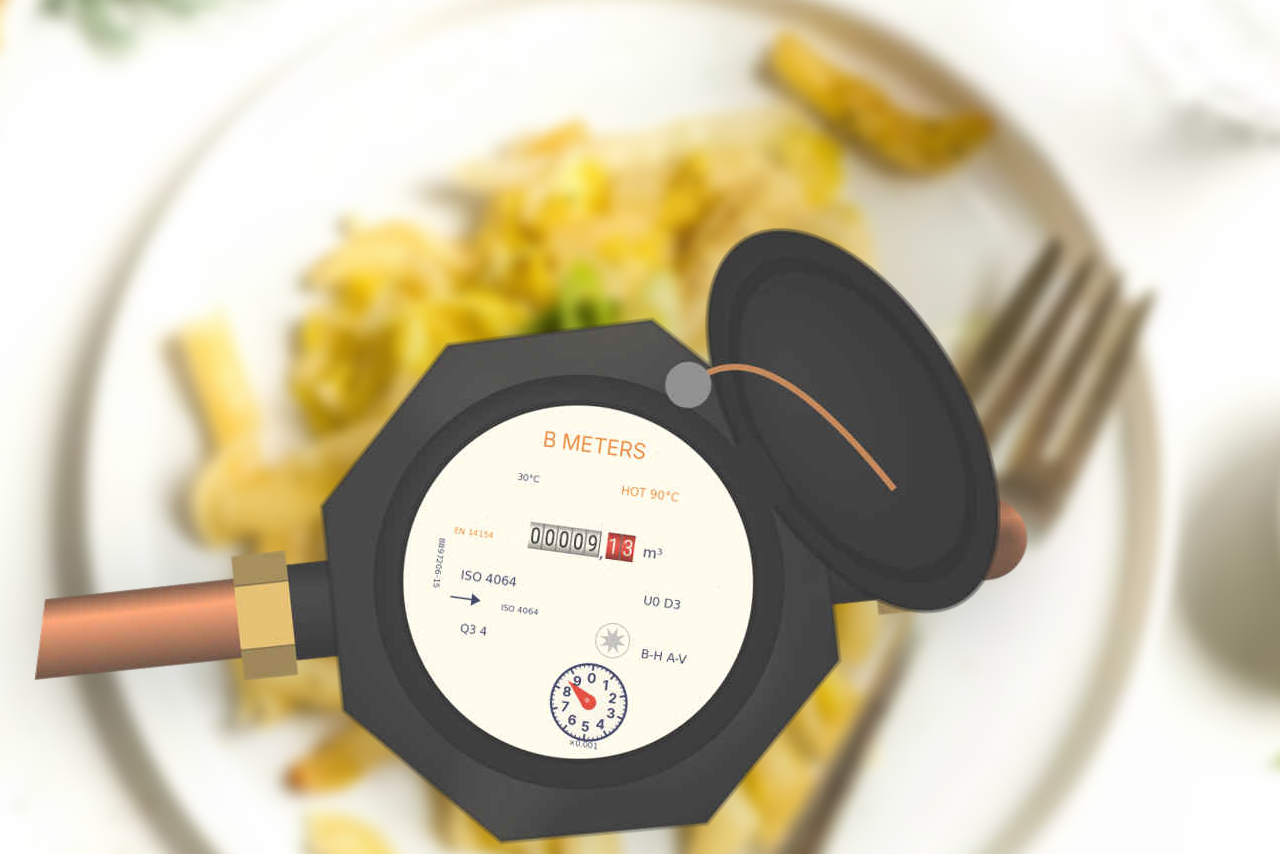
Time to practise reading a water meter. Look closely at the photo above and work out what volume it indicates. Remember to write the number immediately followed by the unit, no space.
9.138m³
